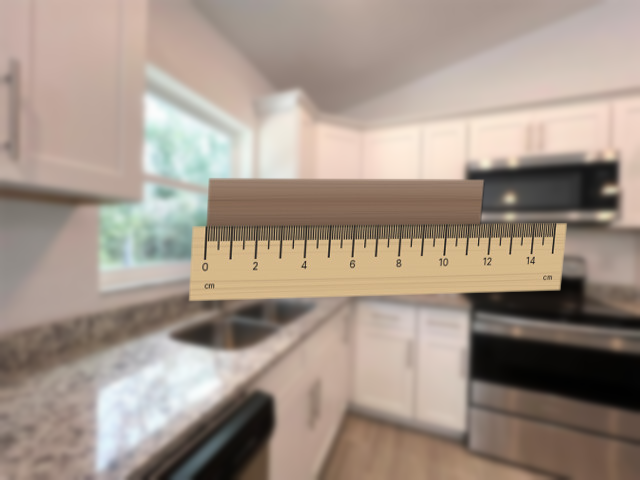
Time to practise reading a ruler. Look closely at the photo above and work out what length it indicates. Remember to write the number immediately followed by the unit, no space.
11.5cm
